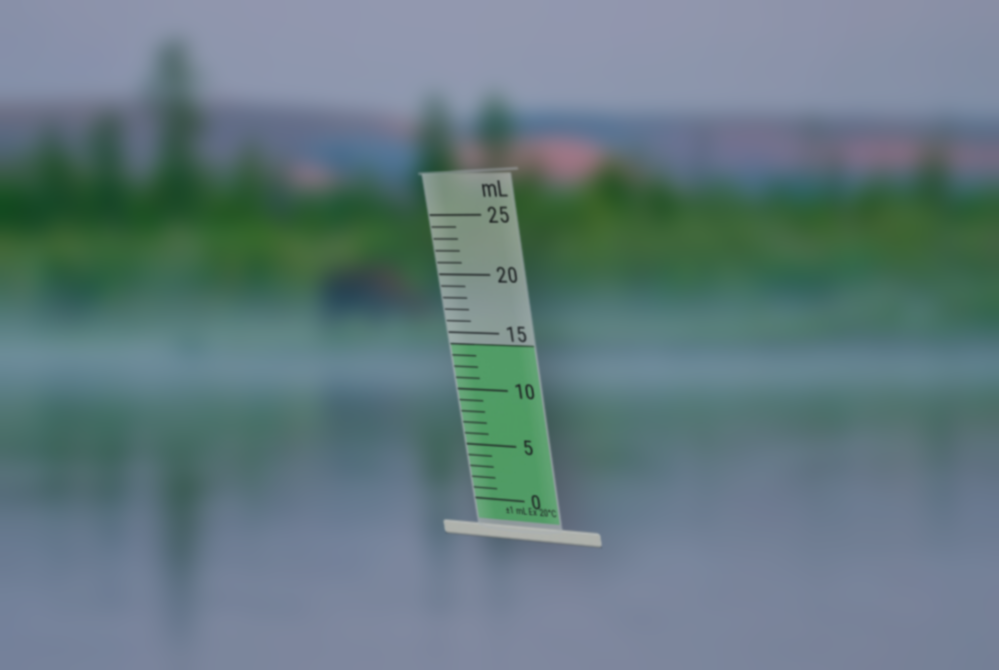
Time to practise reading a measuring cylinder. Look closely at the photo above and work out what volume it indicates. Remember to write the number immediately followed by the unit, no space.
14mL
